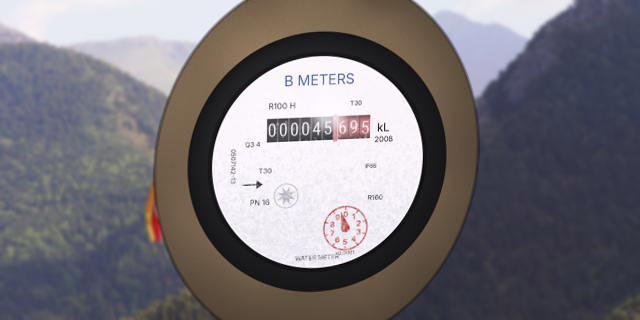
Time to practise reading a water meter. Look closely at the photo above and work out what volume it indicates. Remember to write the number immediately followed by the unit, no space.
45.6949kL
